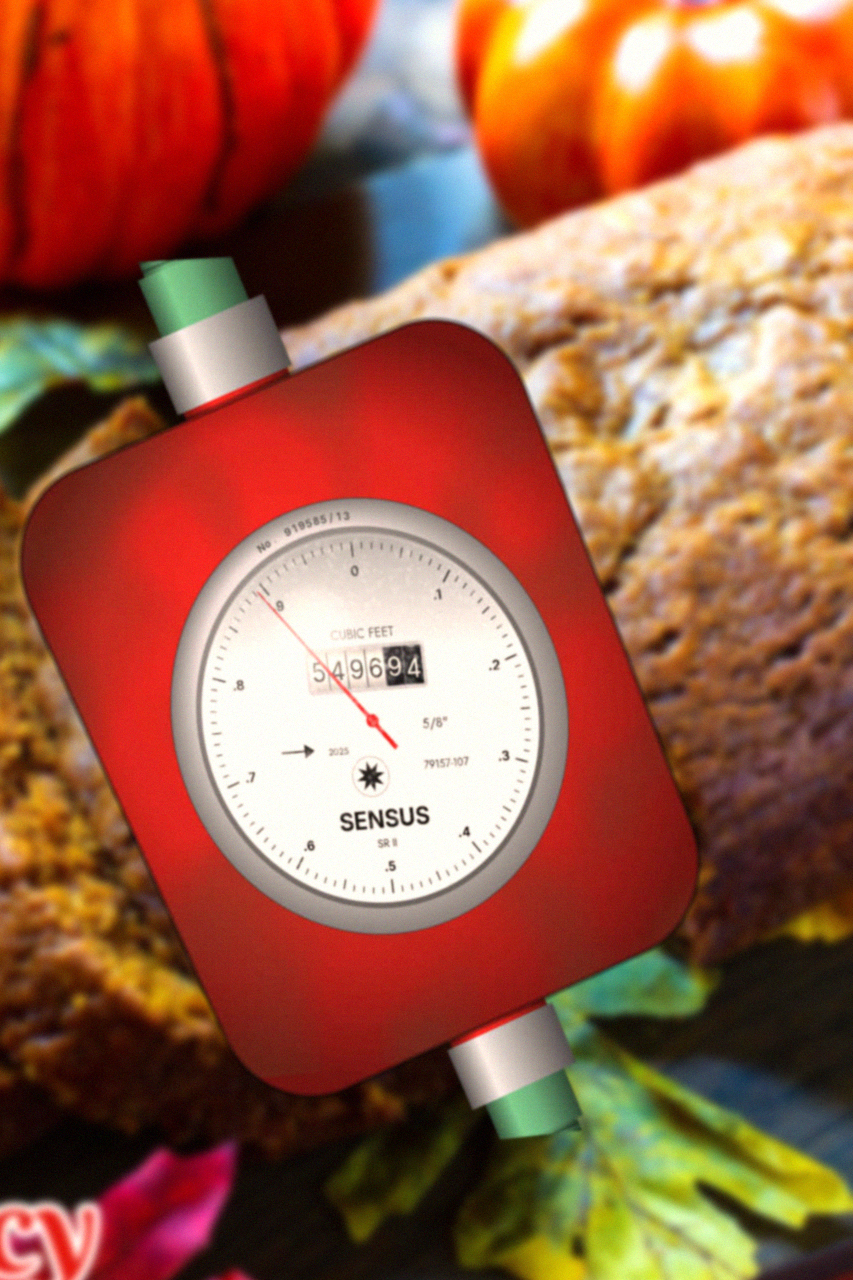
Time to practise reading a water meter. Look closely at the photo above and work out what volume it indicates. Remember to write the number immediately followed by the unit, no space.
549693.89ft³
